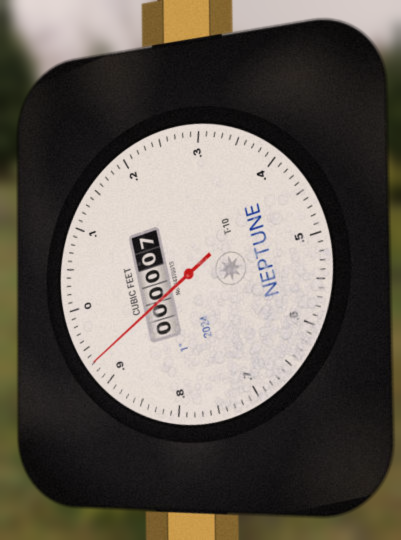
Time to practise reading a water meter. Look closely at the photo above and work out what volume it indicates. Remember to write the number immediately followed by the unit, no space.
6.93ft³
